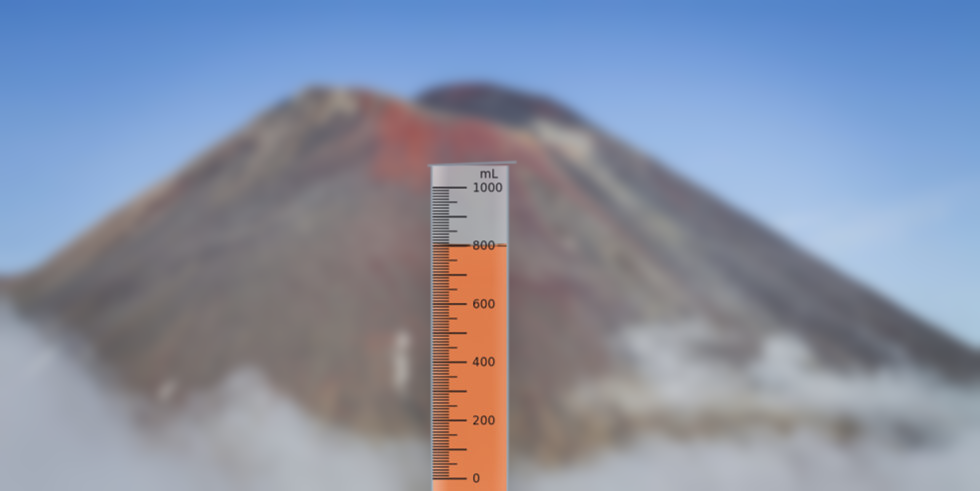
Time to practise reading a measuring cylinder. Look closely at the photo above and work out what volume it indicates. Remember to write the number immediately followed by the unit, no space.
800mL
